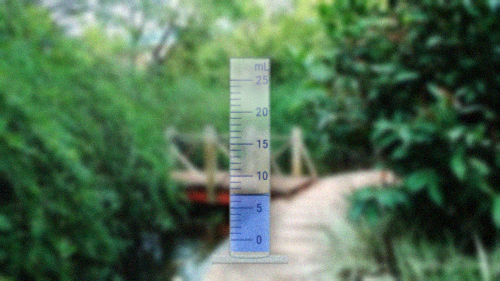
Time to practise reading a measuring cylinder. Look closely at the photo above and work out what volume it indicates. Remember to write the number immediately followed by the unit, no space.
7mL
